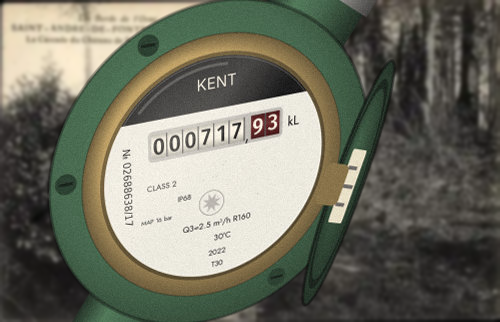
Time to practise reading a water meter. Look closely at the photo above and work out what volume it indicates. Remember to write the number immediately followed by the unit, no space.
717.93kL
